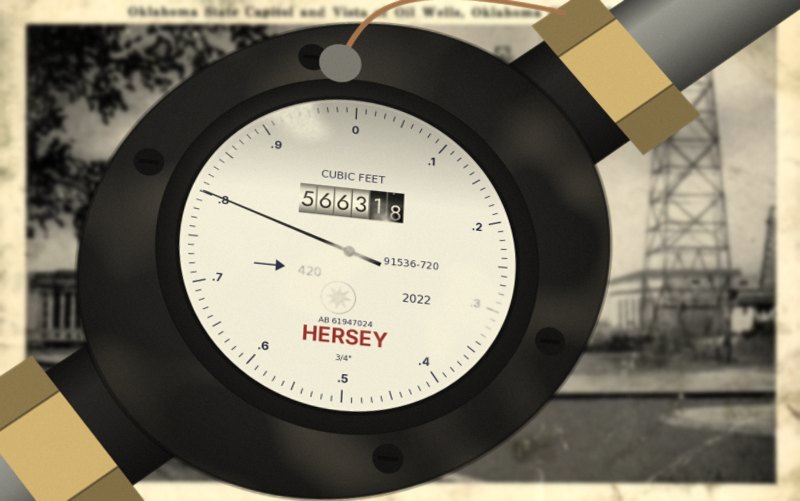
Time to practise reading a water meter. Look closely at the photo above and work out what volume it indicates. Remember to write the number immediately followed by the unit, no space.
566317.80ft³
